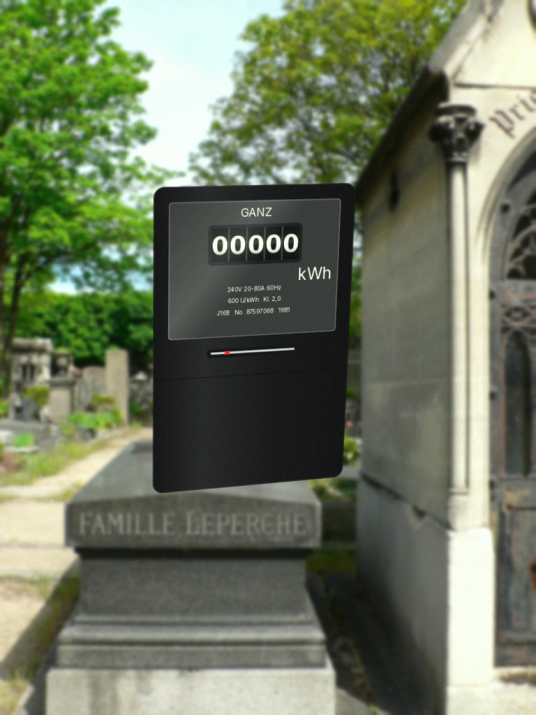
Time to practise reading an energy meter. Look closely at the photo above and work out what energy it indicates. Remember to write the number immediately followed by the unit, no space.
0kWh
